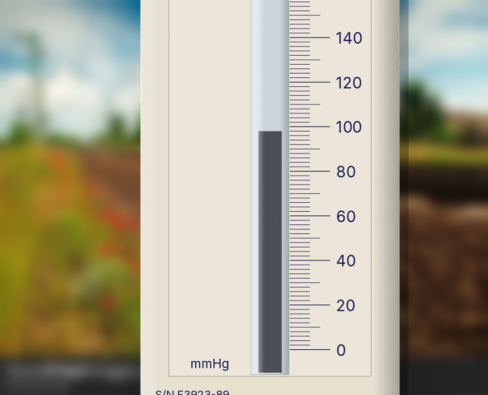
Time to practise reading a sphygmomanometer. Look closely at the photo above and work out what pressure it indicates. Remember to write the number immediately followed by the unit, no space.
98mmHg
